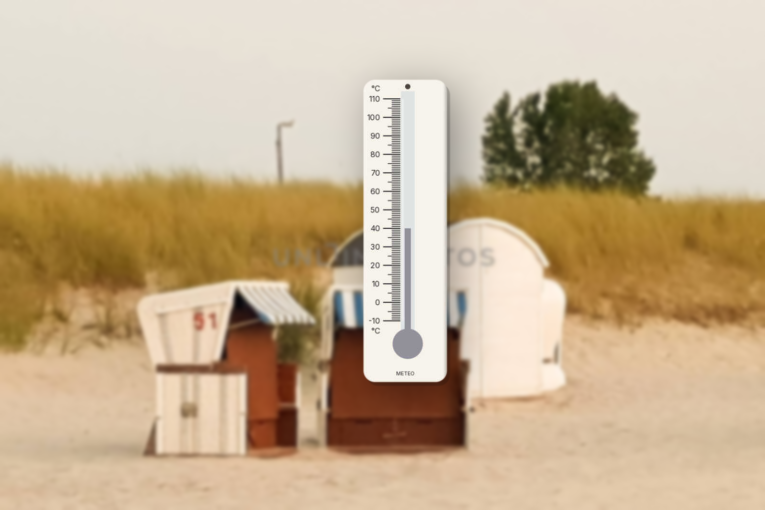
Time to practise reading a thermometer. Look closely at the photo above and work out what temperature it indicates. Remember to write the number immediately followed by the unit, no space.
40°C
